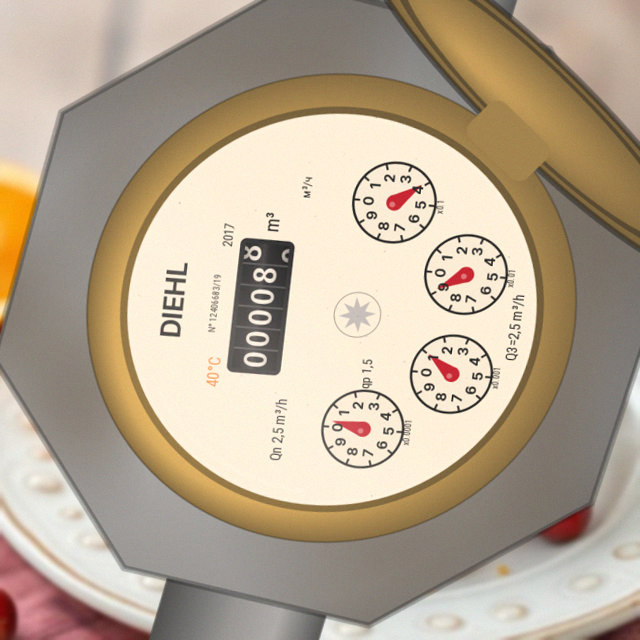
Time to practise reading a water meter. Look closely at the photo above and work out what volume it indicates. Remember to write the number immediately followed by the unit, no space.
88.3910m³
